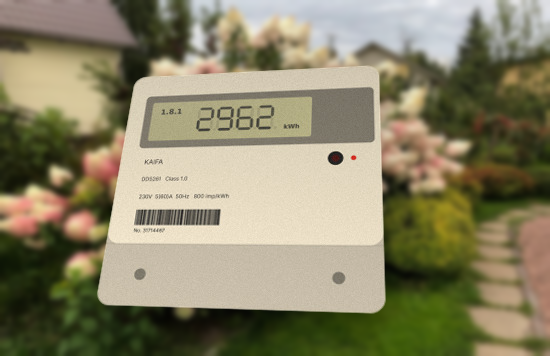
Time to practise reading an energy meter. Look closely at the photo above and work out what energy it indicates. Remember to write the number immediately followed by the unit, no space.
2962kWh
